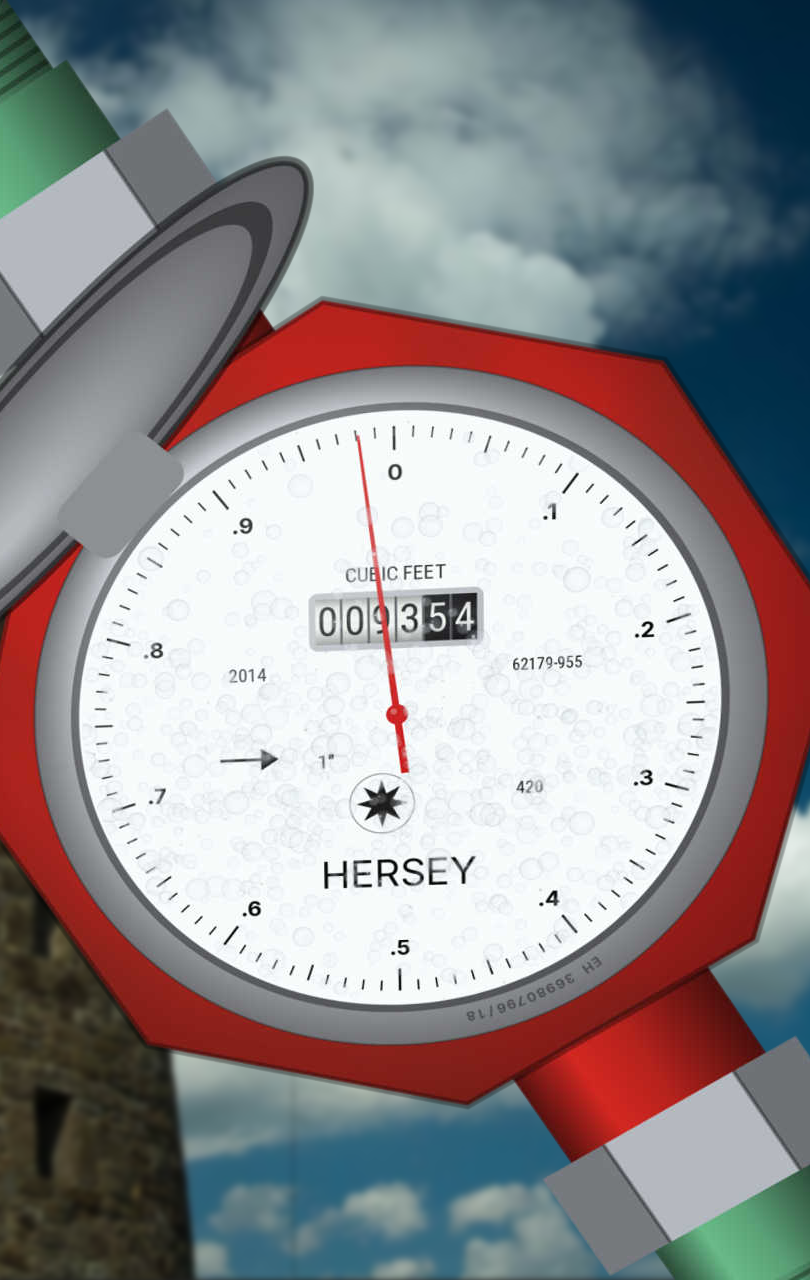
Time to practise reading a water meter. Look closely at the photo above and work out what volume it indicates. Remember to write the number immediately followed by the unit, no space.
9353.98ft³
